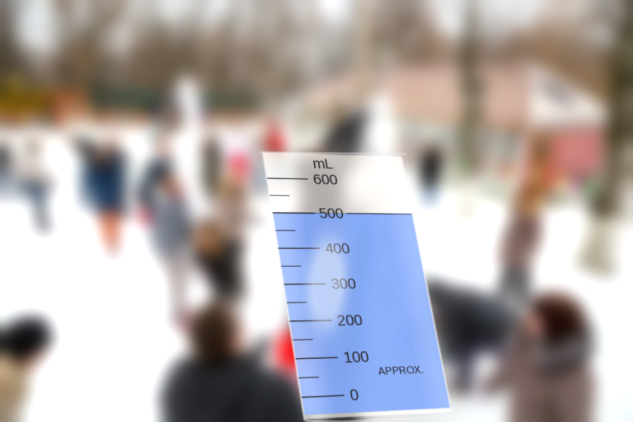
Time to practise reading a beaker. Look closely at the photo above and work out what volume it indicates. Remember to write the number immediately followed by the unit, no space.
500mL
